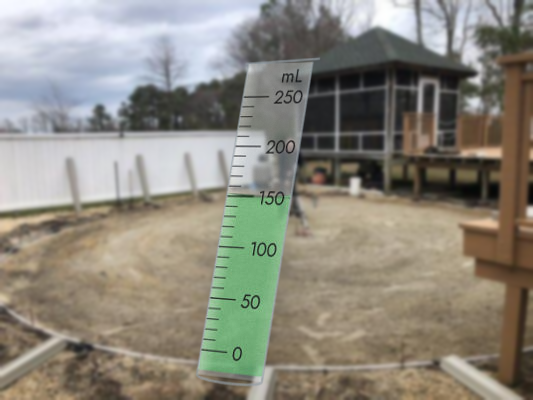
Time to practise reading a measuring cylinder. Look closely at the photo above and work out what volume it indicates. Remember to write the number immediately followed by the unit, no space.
150mL
